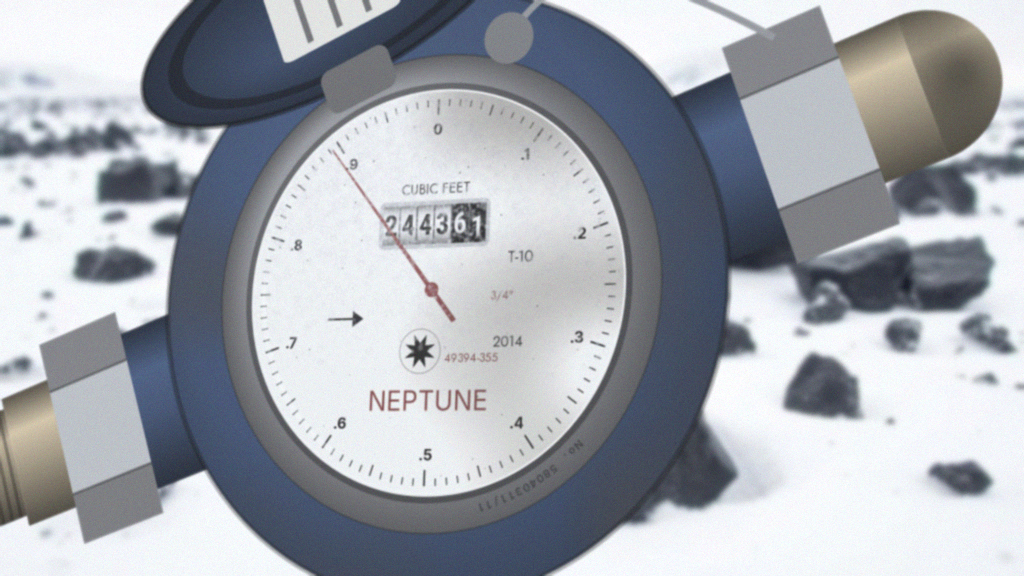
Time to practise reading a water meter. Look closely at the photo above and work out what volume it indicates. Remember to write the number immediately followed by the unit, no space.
244360.89ft³
